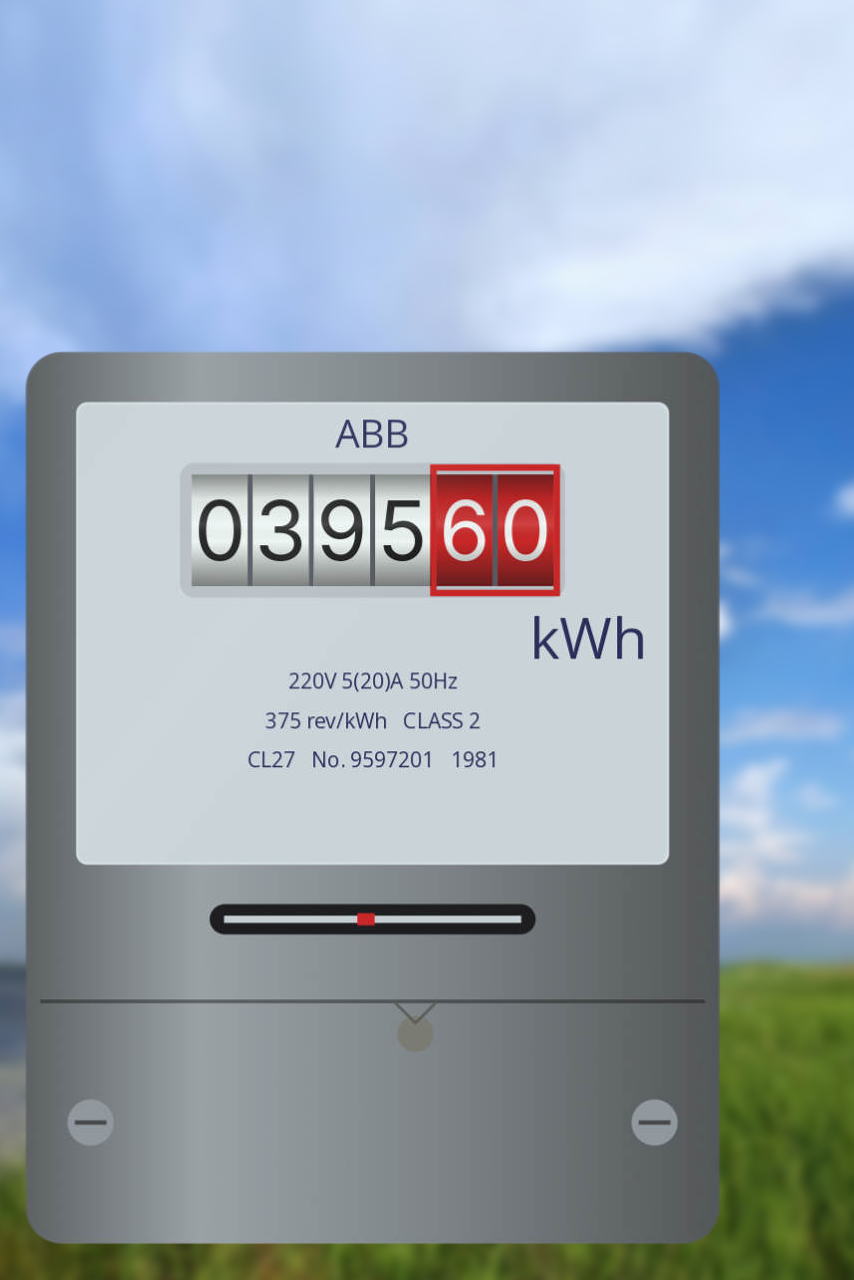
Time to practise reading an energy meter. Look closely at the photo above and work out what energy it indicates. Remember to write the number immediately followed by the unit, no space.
395.60kWh
